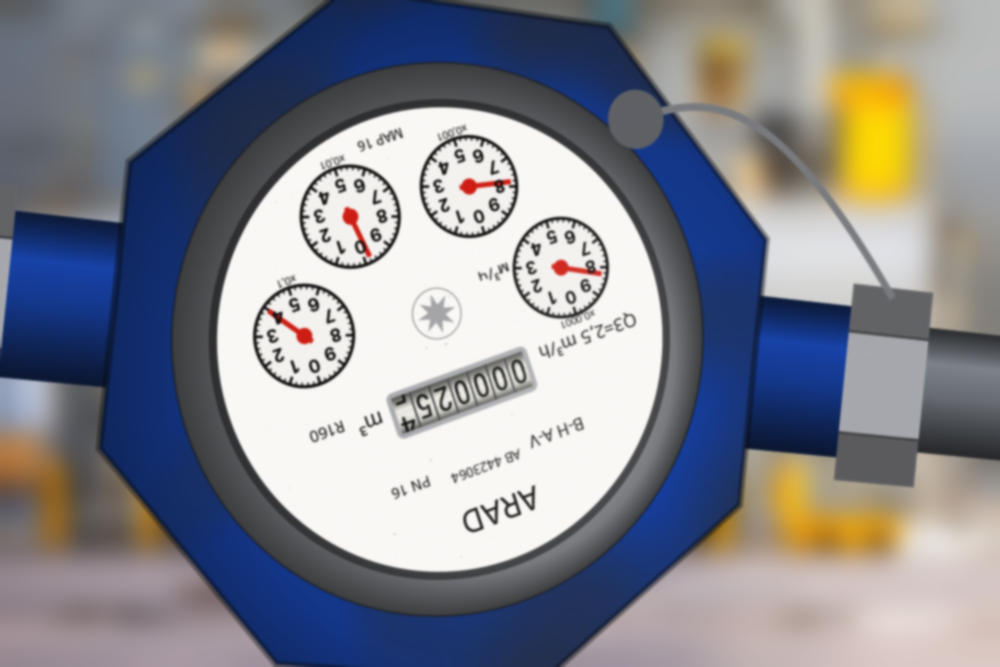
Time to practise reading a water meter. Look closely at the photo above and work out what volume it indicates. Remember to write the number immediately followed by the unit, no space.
254.3978m³
